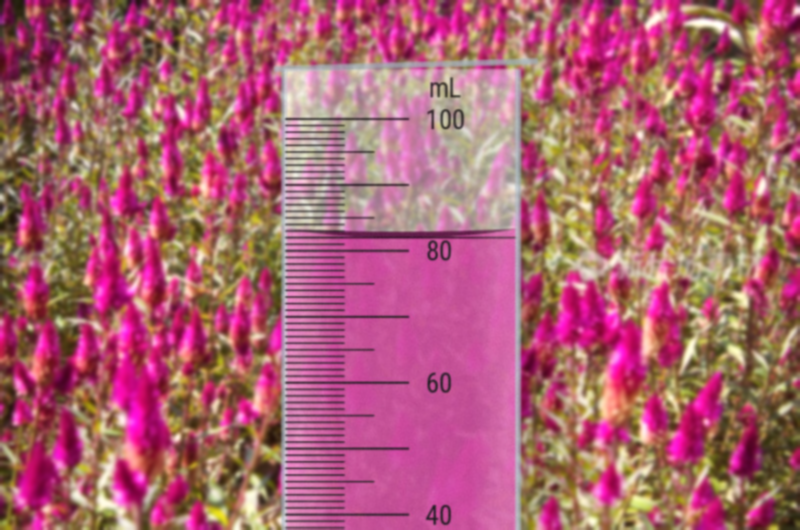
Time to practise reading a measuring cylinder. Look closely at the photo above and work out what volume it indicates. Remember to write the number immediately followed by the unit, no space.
82mL
